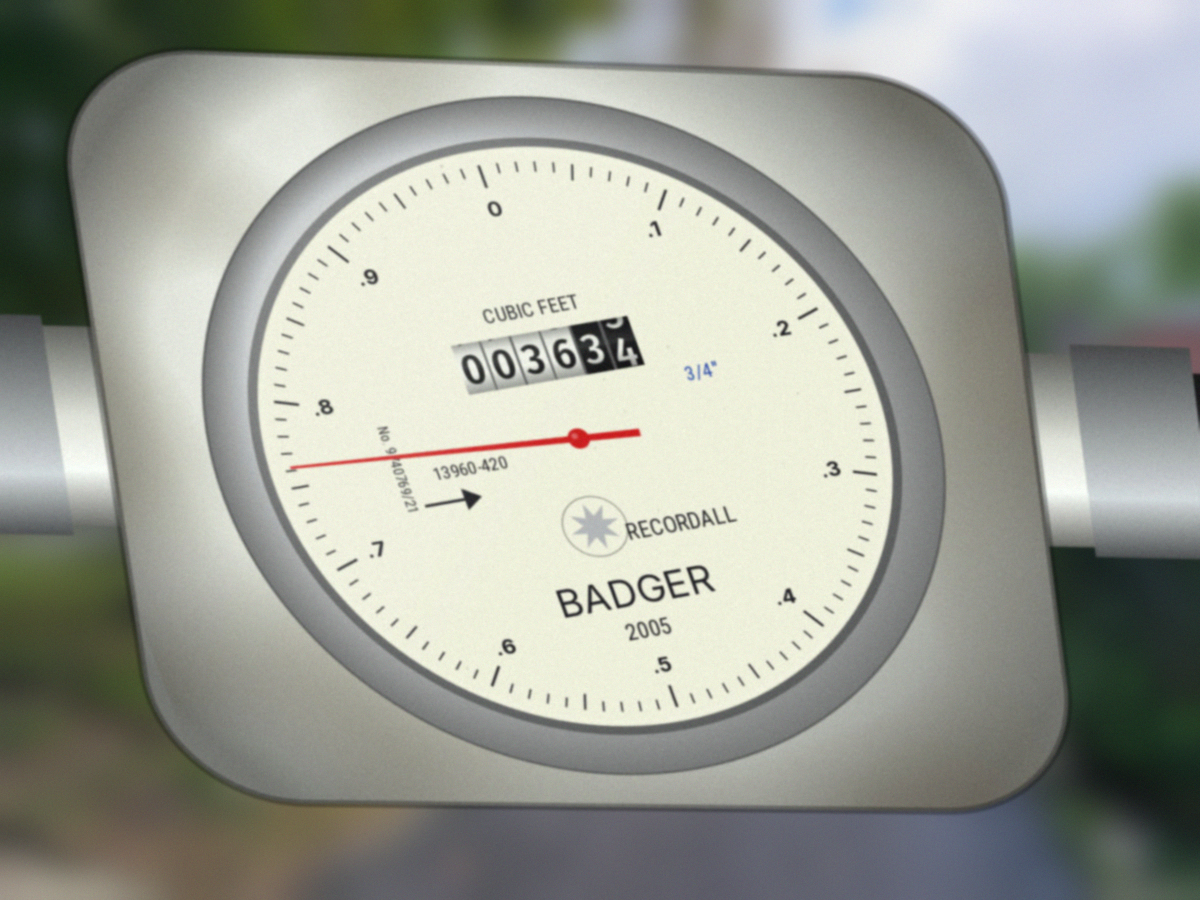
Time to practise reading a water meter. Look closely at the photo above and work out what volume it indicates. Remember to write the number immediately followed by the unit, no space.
3633.76ft³
